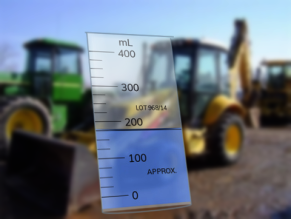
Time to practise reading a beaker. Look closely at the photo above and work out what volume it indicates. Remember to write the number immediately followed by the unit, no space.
175mL
